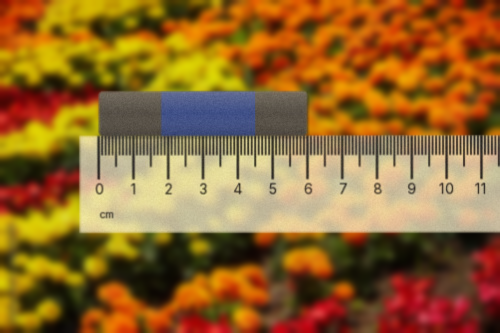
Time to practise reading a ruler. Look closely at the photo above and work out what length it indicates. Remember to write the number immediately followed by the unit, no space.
6cm
